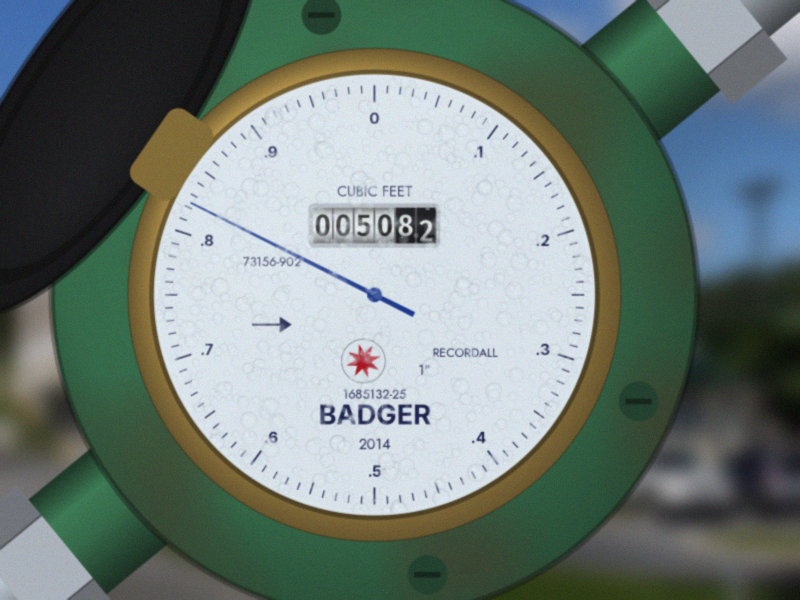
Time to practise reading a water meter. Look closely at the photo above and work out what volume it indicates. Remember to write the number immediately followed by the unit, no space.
5081.82ft³
